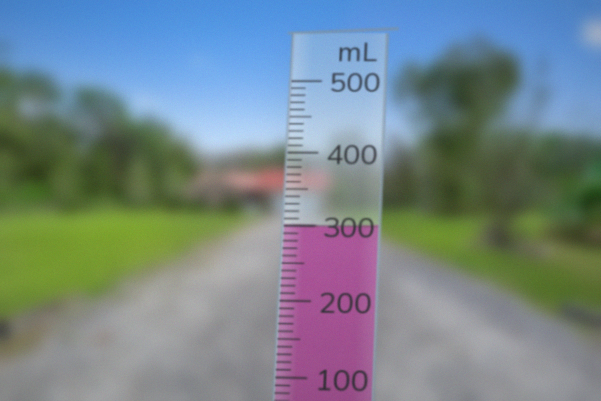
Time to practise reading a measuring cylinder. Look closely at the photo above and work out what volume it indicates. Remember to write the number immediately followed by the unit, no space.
300mL
